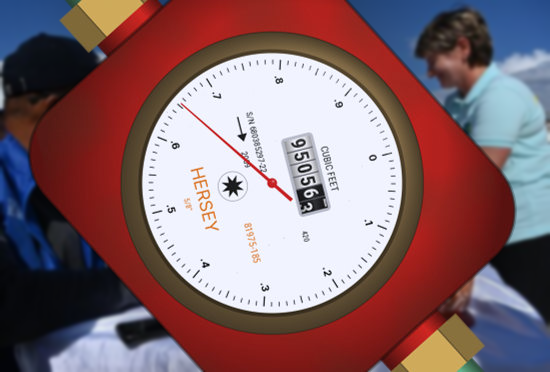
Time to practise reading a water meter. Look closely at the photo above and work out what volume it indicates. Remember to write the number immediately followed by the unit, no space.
950562.65ft³
